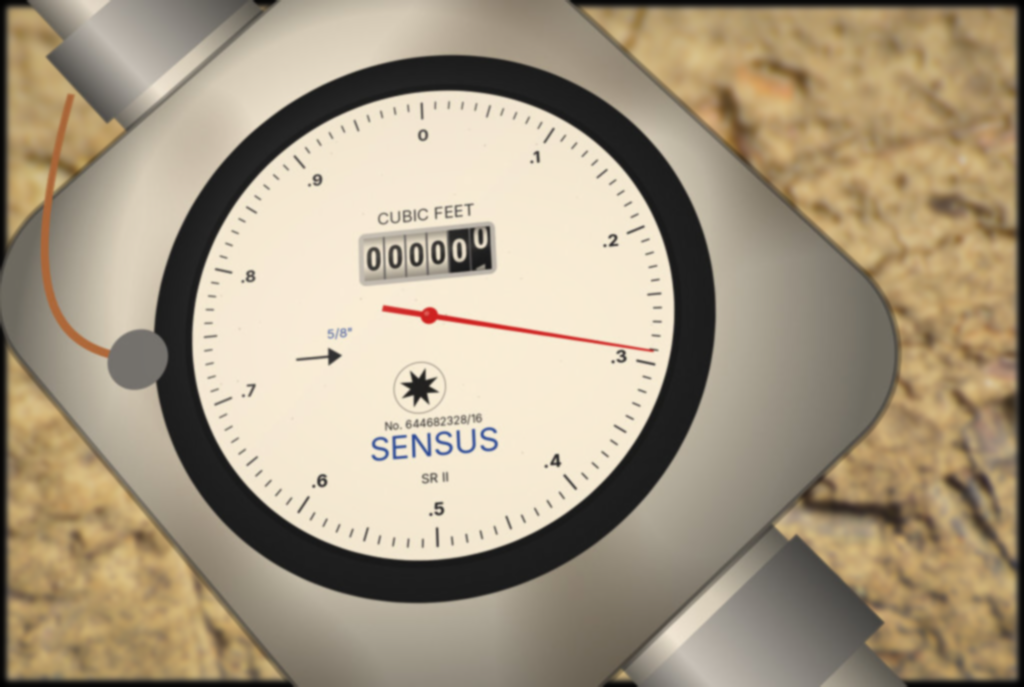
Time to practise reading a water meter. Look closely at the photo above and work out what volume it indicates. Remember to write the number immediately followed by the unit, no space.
0.29ft³
